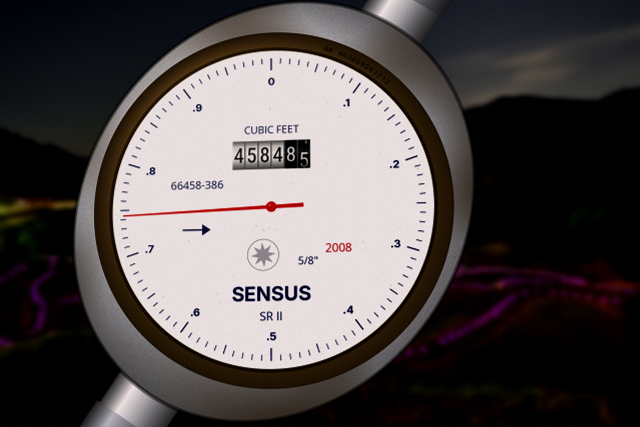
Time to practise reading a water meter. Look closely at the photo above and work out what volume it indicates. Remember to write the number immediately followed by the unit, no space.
458484.74ft³
